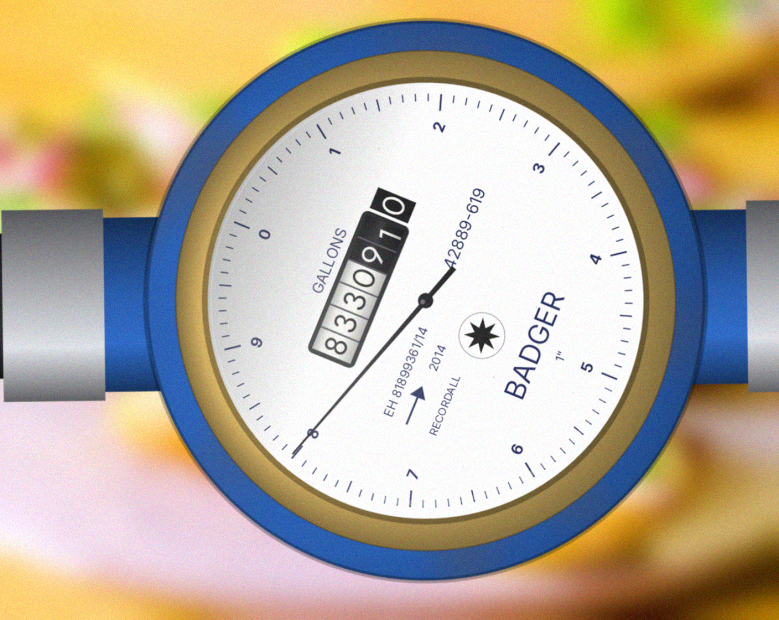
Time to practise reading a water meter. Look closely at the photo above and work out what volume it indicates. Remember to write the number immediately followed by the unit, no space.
8330908.0gal
